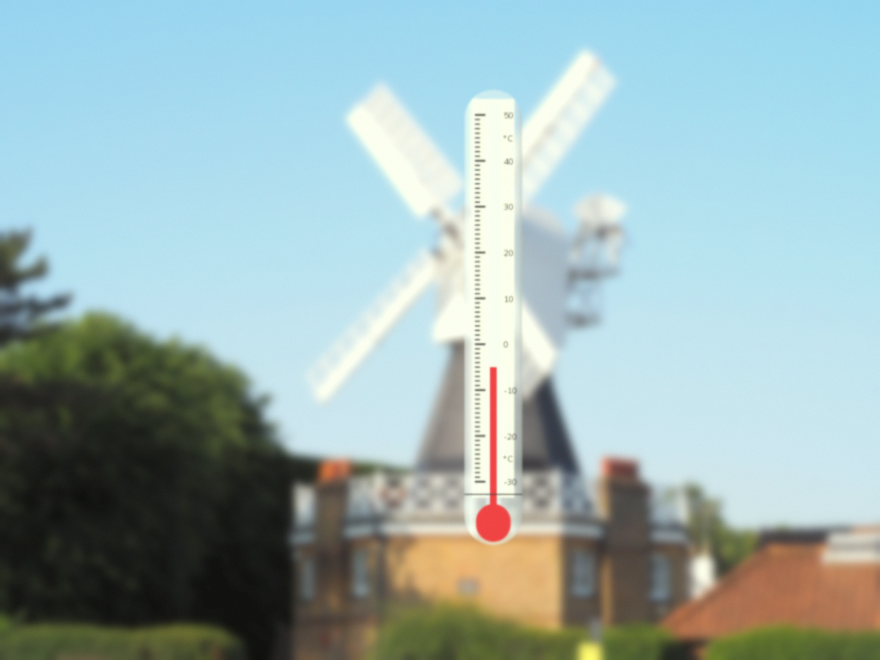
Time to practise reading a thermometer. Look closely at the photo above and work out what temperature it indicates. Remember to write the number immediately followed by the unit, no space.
-5°C
